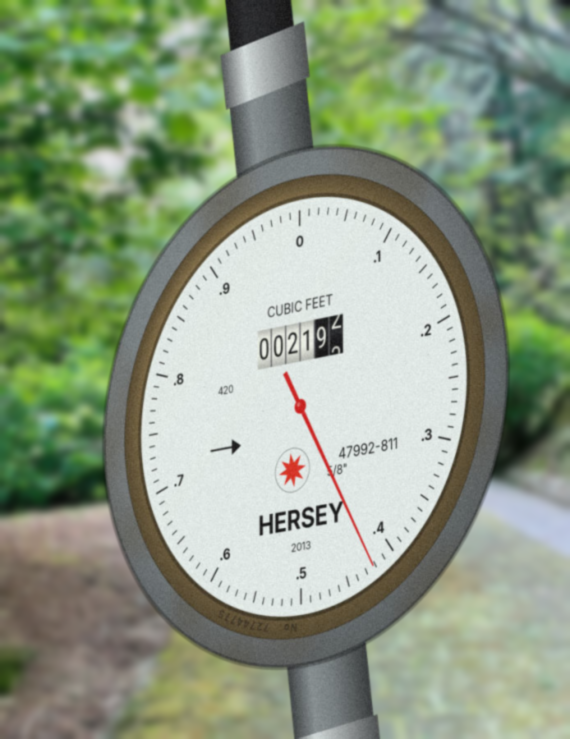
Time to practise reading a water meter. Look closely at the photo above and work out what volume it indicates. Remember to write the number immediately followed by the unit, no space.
2192.42ft³
